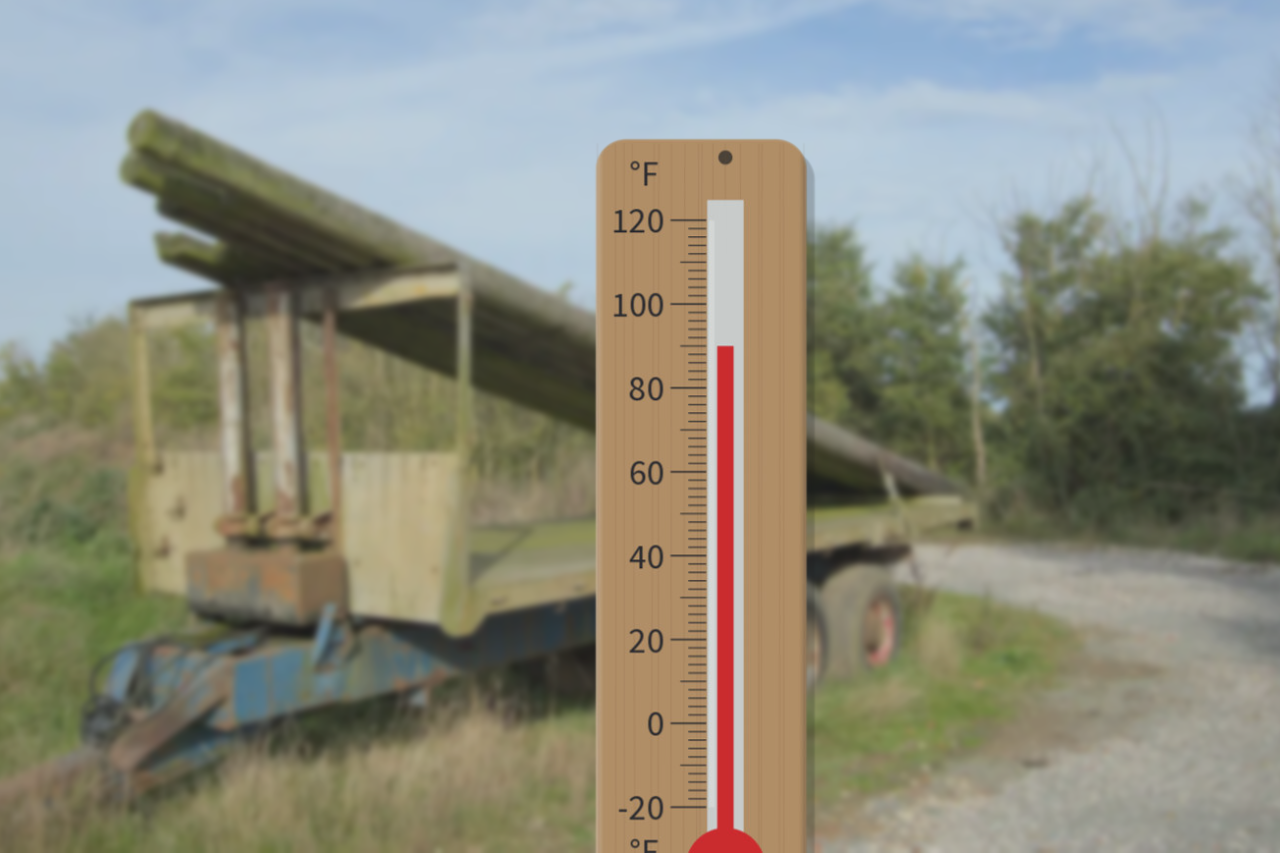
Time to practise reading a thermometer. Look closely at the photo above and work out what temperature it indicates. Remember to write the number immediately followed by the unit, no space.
90°F
